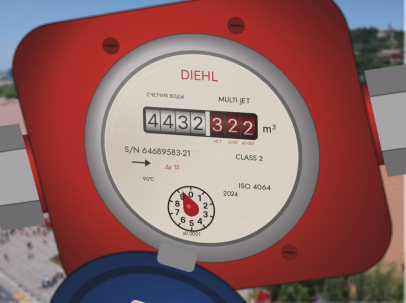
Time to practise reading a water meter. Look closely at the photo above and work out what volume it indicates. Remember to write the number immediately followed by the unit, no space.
4432.3219m³
